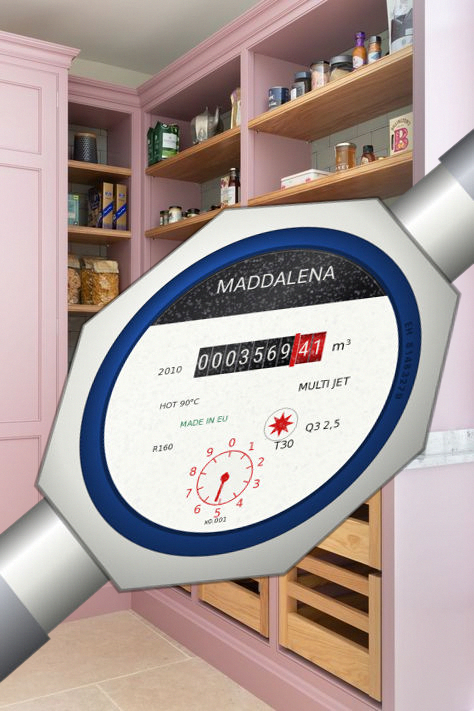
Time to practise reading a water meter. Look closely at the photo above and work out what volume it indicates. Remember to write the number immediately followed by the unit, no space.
3569.415m³
